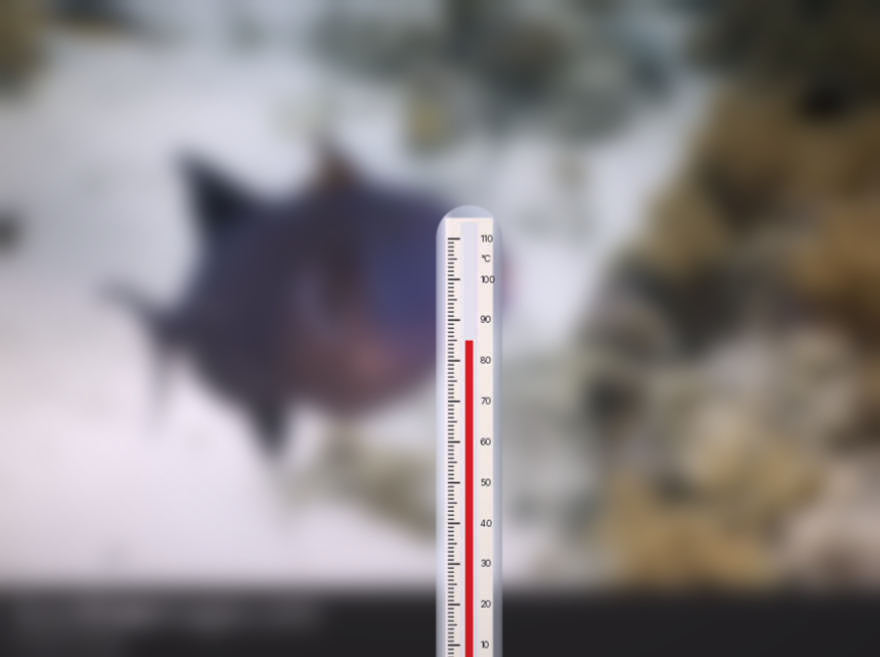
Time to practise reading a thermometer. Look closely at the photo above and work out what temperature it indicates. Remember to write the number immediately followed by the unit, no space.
85°C
